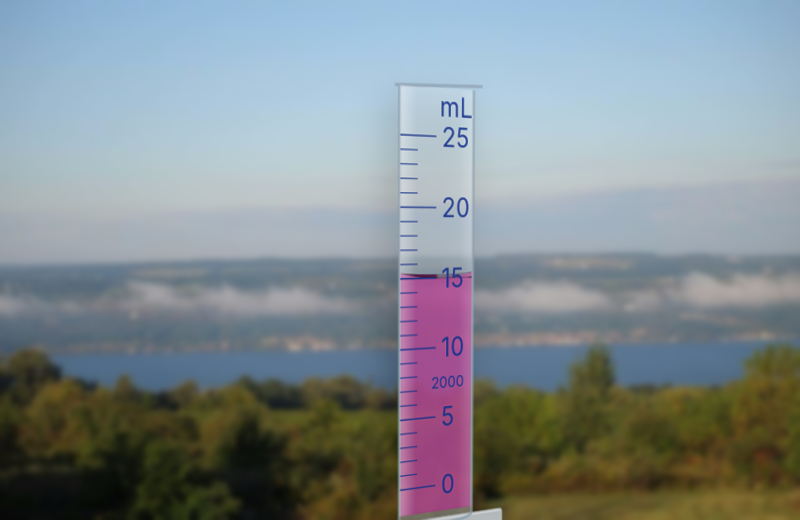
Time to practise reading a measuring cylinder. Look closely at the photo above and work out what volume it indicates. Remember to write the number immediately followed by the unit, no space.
15mL
